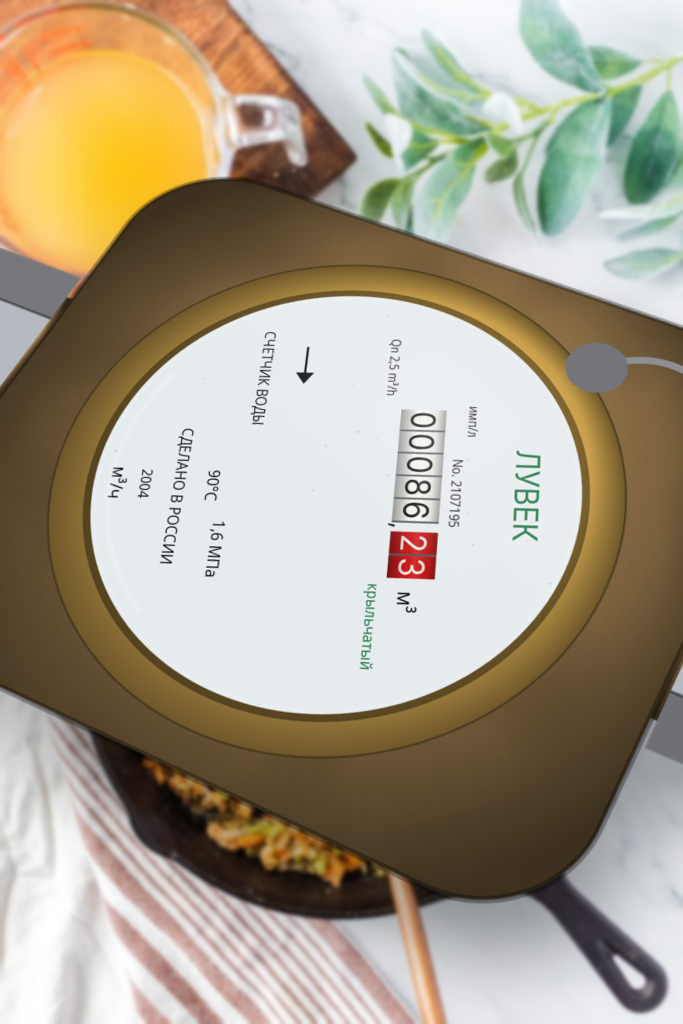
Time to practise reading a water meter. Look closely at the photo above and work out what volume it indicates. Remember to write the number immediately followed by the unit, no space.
86.23m³
